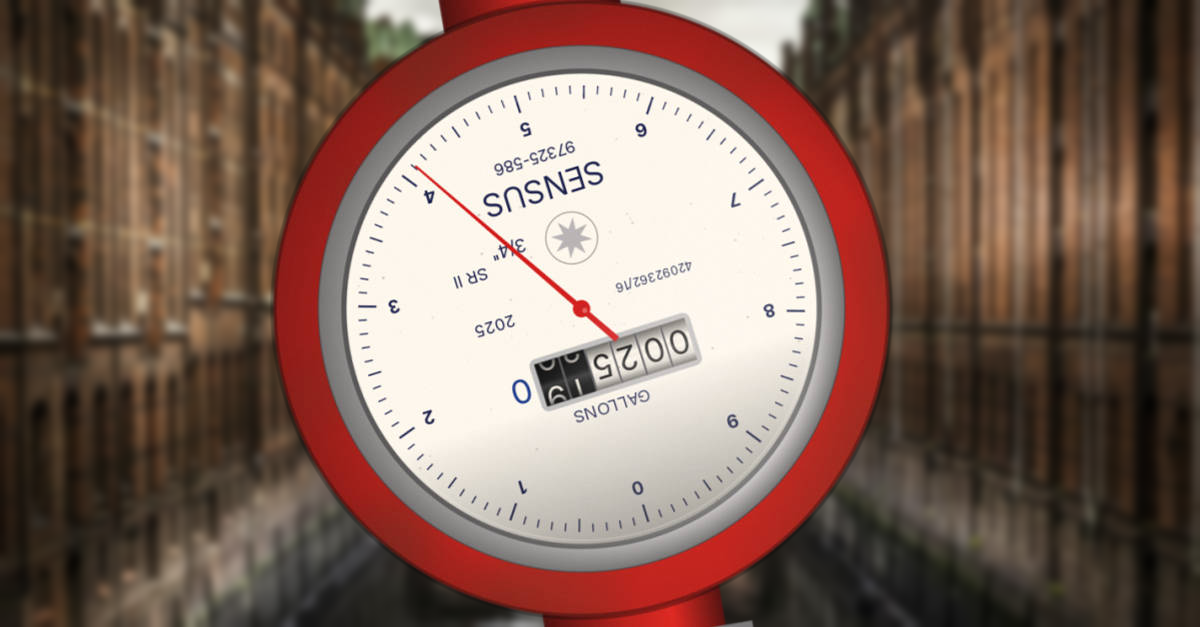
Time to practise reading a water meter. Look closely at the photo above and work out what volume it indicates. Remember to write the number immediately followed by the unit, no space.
25194.1gal
